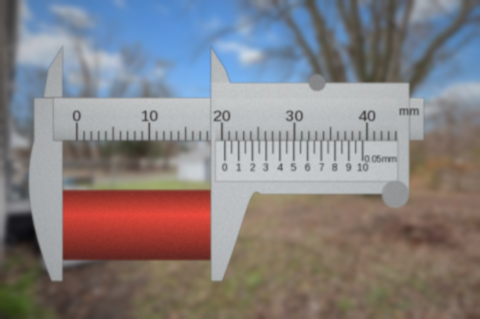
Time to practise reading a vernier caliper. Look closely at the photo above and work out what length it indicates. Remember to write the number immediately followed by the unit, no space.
20.4mm
